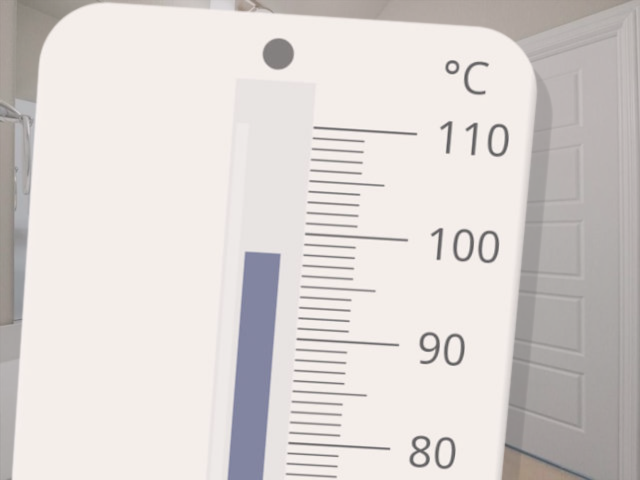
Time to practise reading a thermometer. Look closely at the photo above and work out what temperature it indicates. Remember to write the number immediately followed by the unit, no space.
98°C
